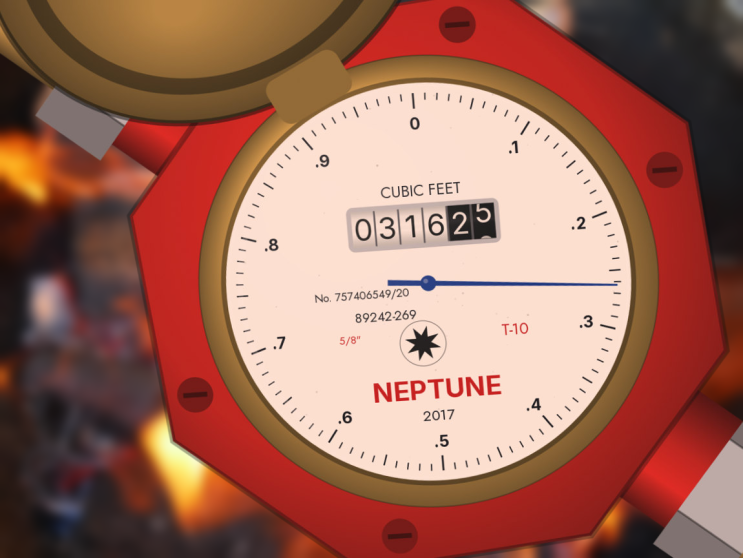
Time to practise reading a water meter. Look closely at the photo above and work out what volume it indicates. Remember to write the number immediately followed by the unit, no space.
31625.26ft³
